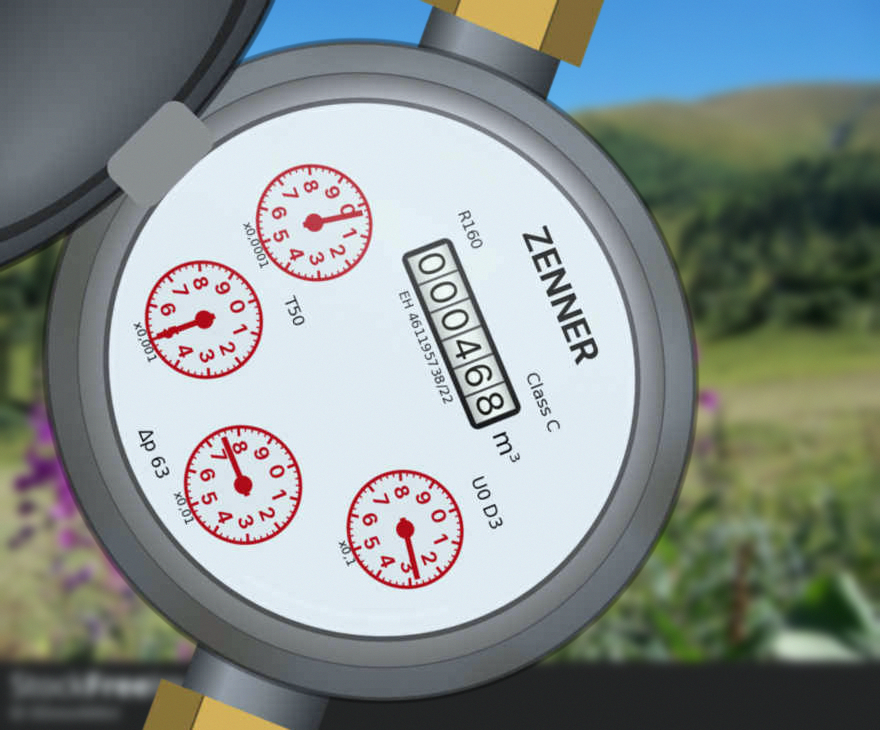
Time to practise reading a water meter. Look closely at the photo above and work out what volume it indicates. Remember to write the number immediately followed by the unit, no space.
468.2750m³
